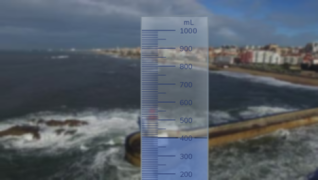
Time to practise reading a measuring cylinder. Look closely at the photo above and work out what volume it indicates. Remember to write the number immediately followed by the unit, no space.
400mL
